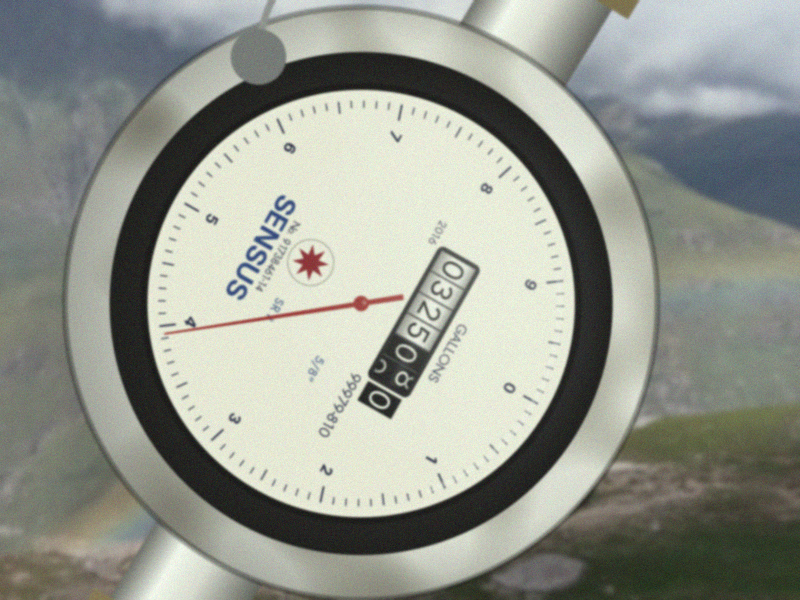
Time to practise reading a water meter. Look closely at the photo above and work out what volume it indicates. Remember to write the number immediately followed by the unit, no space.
325083.9gal
